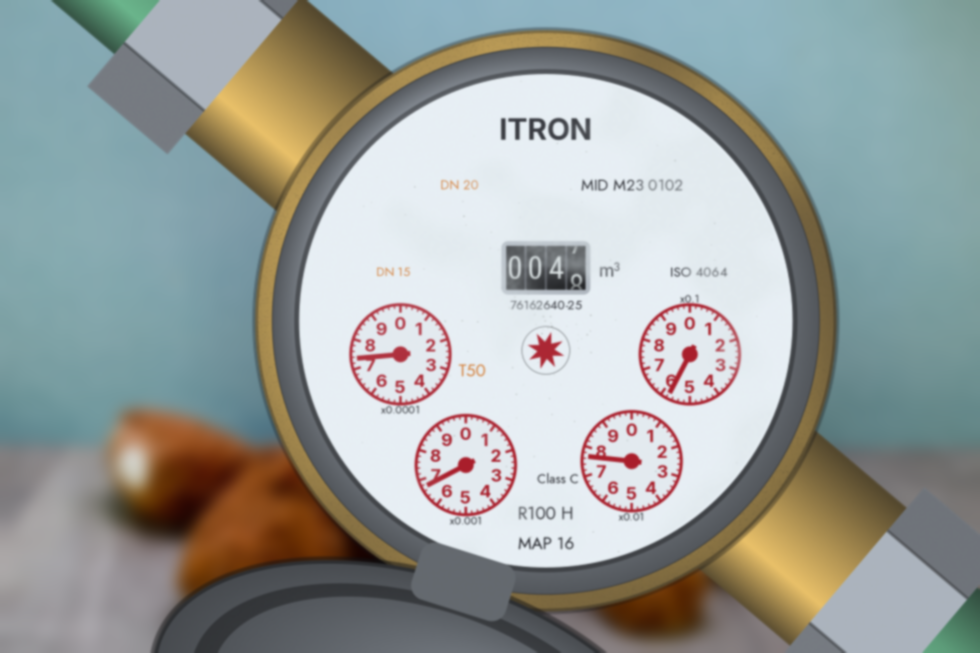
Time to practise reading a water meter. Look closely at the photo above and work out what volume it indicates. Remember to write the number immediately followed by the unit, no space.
47.5767m³
